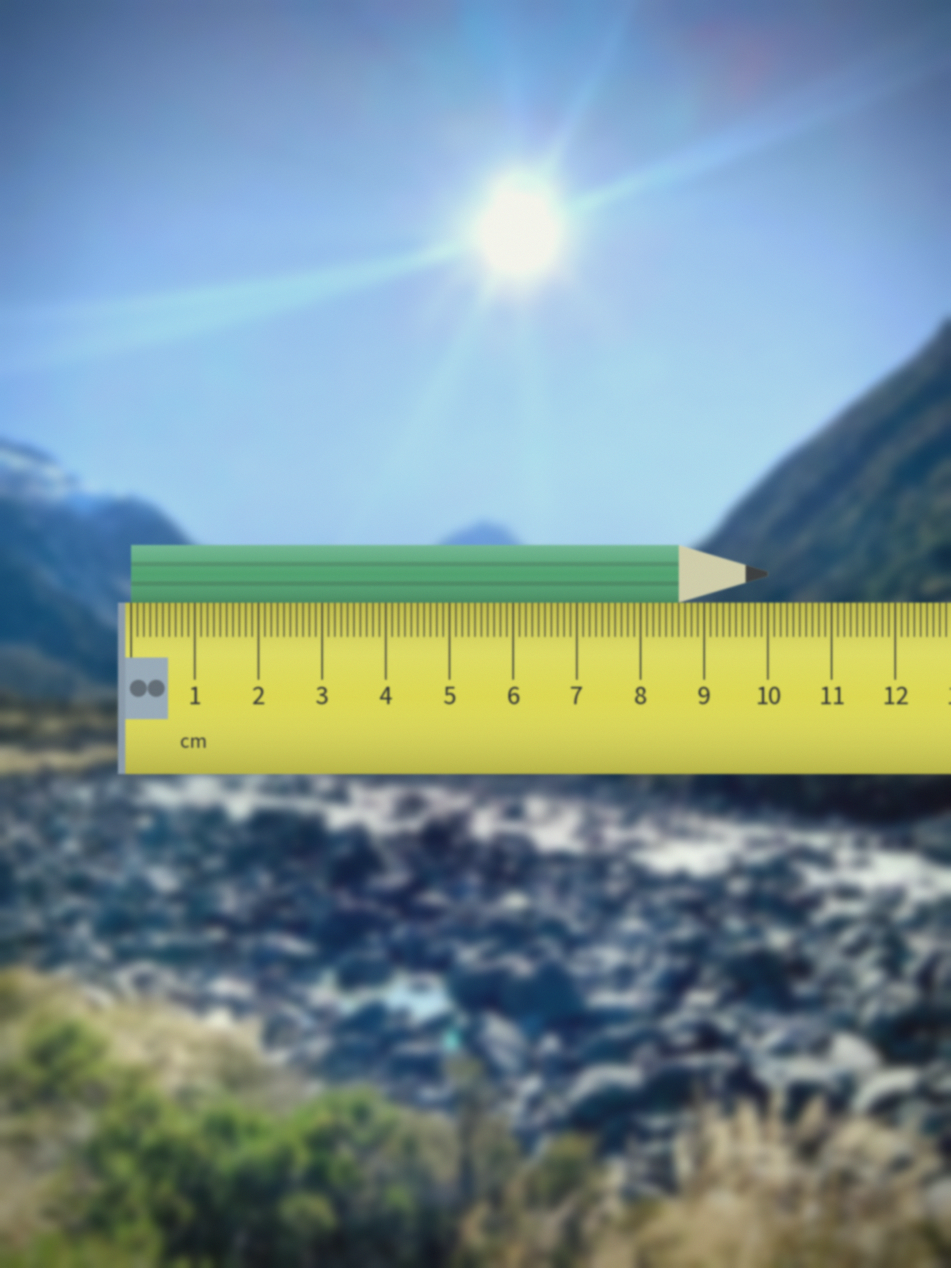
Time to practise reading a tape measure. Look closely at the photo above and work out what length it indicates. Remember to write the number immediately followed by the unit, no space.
10cm
